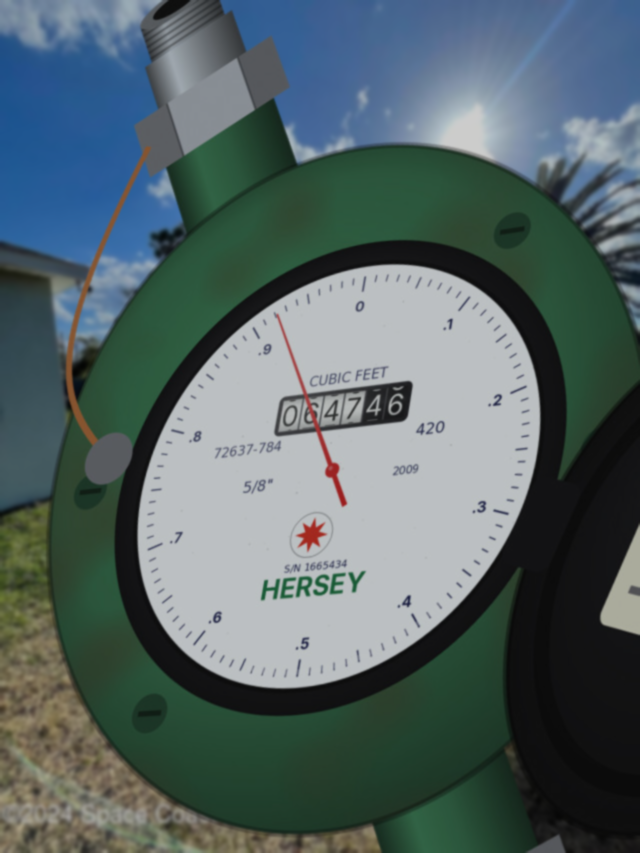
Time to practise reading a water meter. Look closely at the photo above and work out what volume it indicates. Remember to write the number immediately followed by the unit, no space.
64745.92ft³
